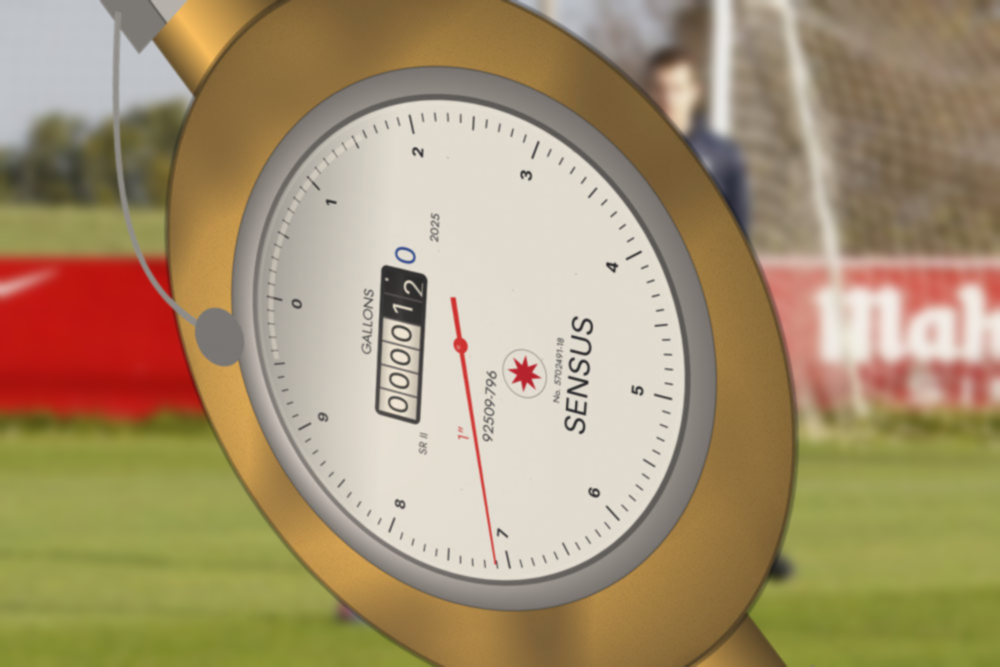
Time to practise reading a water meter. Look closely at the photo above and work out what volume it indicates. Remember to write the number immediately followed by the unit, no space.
117.1gal
